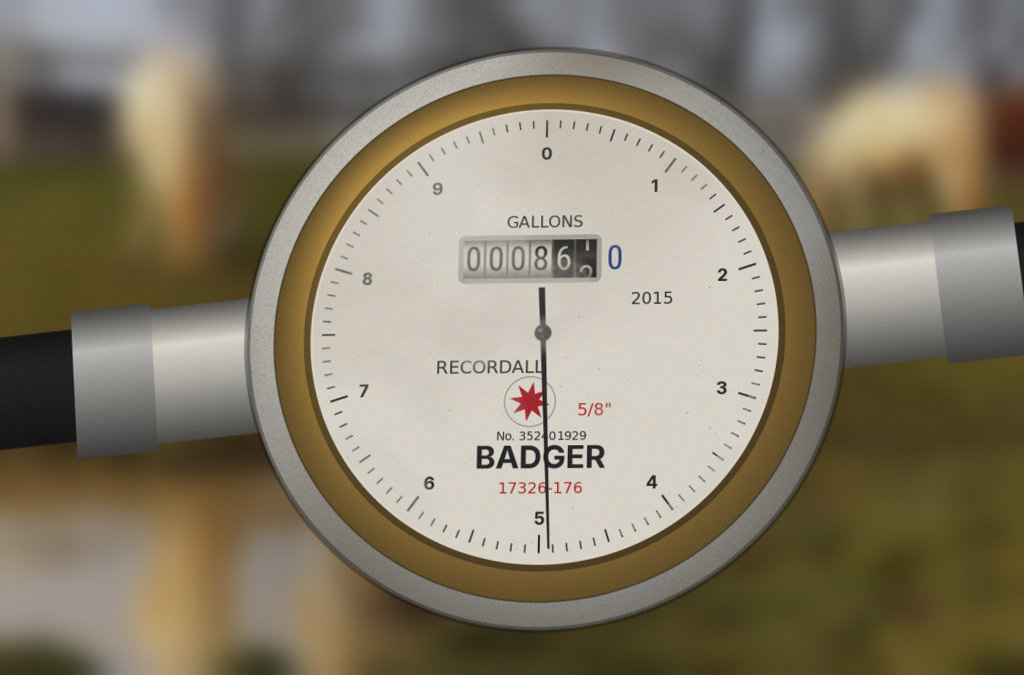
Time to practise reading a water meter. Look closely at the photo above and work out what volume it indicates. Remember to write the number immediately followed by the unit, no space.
8614.9gal
